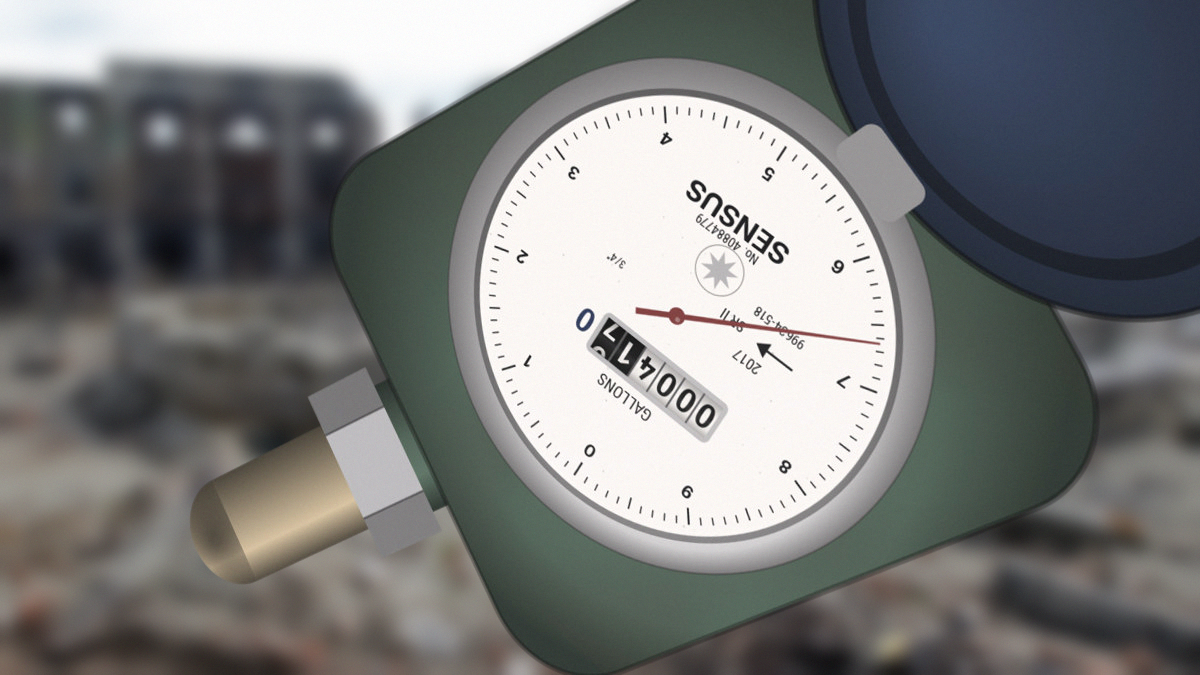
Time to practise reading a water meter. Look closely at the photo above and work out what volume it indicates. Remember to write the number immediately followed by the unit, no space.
4166.6gal
